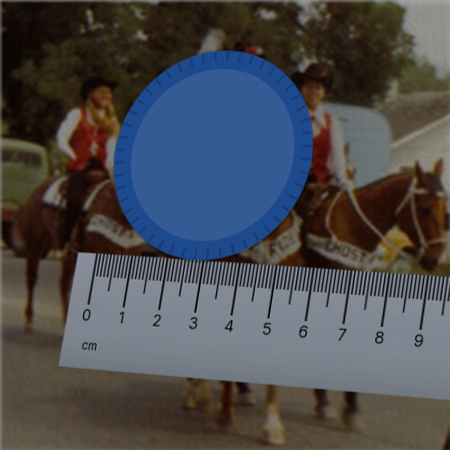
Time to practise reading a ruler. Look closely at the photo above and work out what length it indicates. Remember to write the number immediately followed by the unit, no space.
5.5cm
